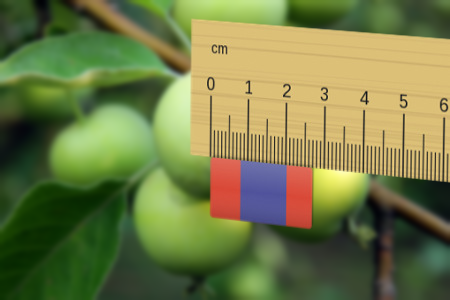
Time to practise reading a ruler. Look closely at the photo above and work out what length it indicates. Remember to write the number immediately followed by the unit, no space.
2.7cm
